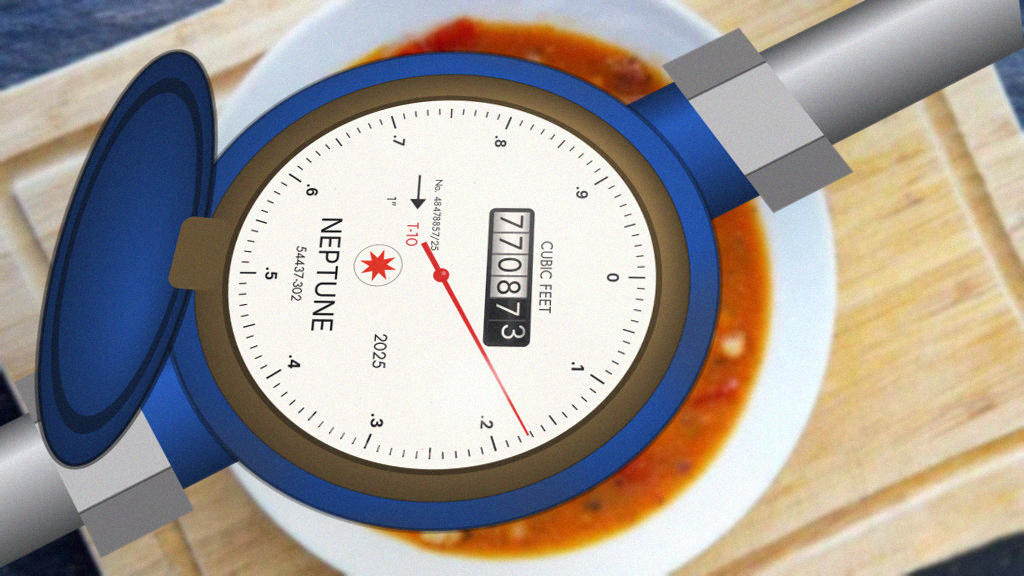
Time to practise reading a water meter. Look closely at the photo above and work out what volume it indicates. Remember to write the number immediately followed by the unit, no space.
770873.17ft³
